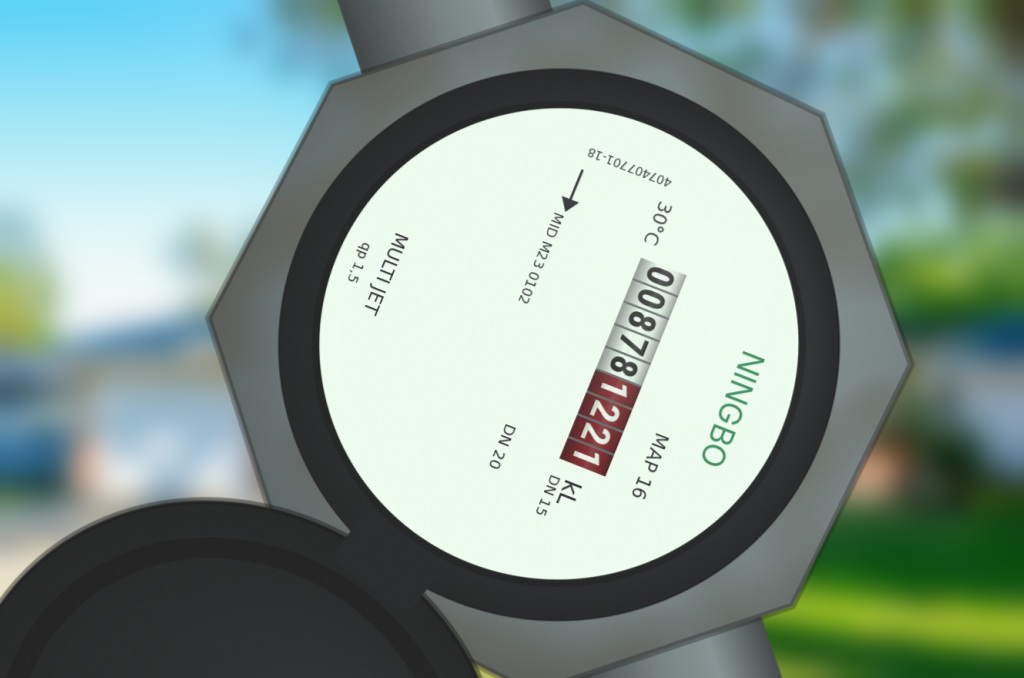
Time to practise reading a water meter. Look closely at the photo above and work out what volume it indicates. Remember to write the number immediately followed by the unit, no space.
878.1221kL
